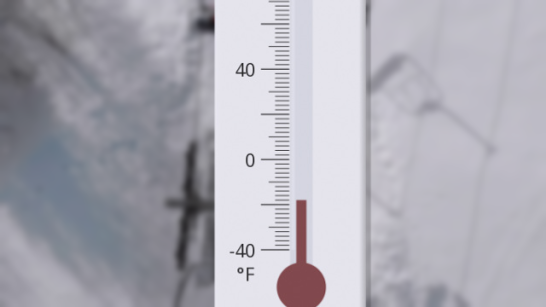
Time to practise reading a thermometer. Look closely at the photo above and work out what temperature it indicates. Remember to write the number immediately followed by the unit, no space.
-18°F
